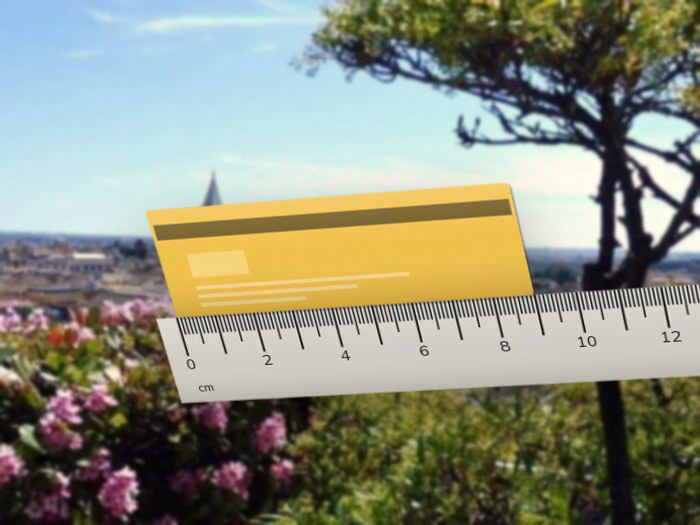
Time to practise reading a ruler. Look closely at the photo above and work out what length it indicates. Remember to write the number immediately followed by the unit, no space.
9cm
